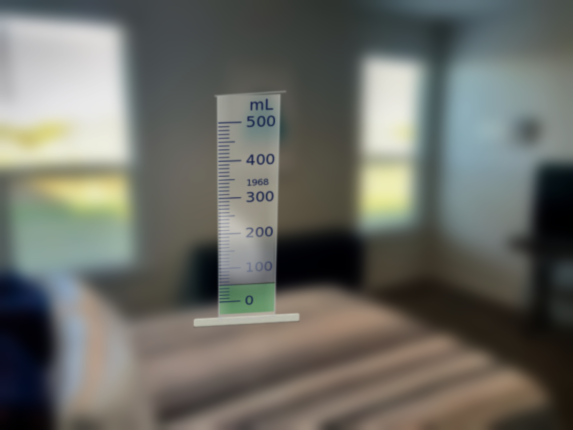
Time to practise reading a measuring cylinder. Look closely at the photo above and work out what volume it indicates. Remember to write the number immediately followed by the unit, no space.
50mL
